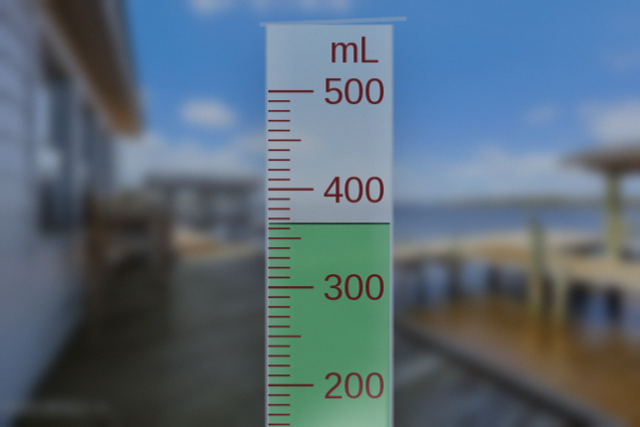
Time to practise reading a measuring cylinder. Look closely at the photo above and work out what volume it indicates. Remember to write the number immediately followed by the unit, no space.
365mL
